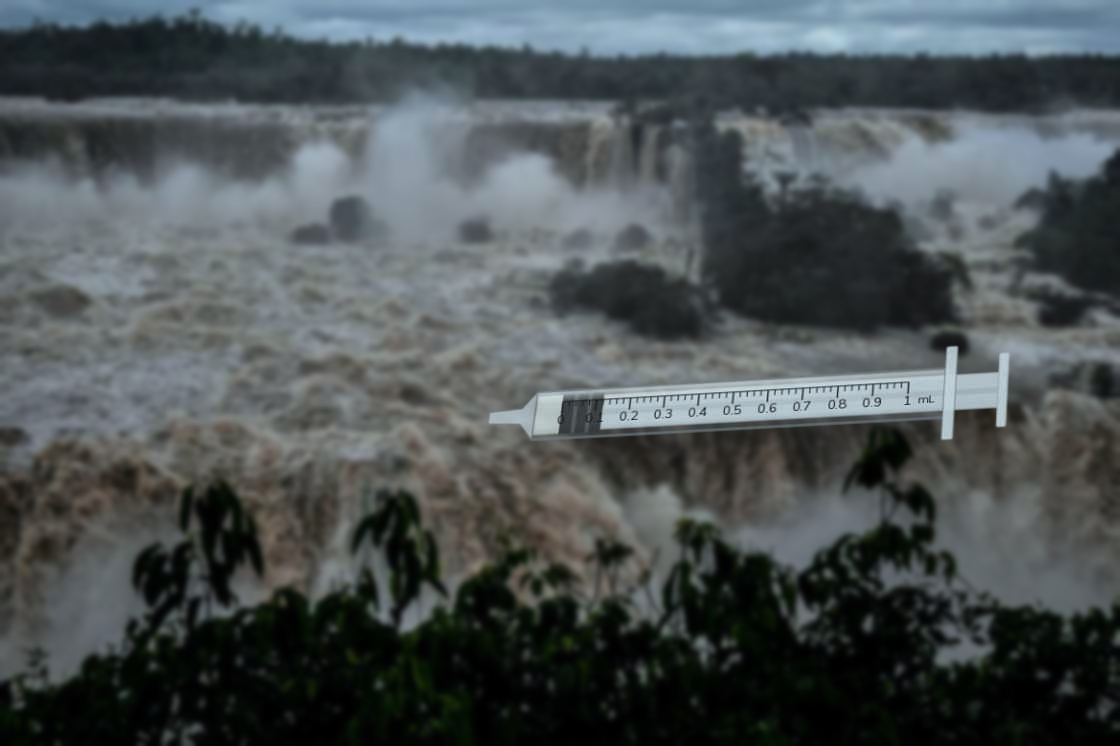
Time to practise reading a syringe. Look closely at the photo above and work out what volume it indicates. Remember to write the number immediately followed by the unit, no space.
0mL
